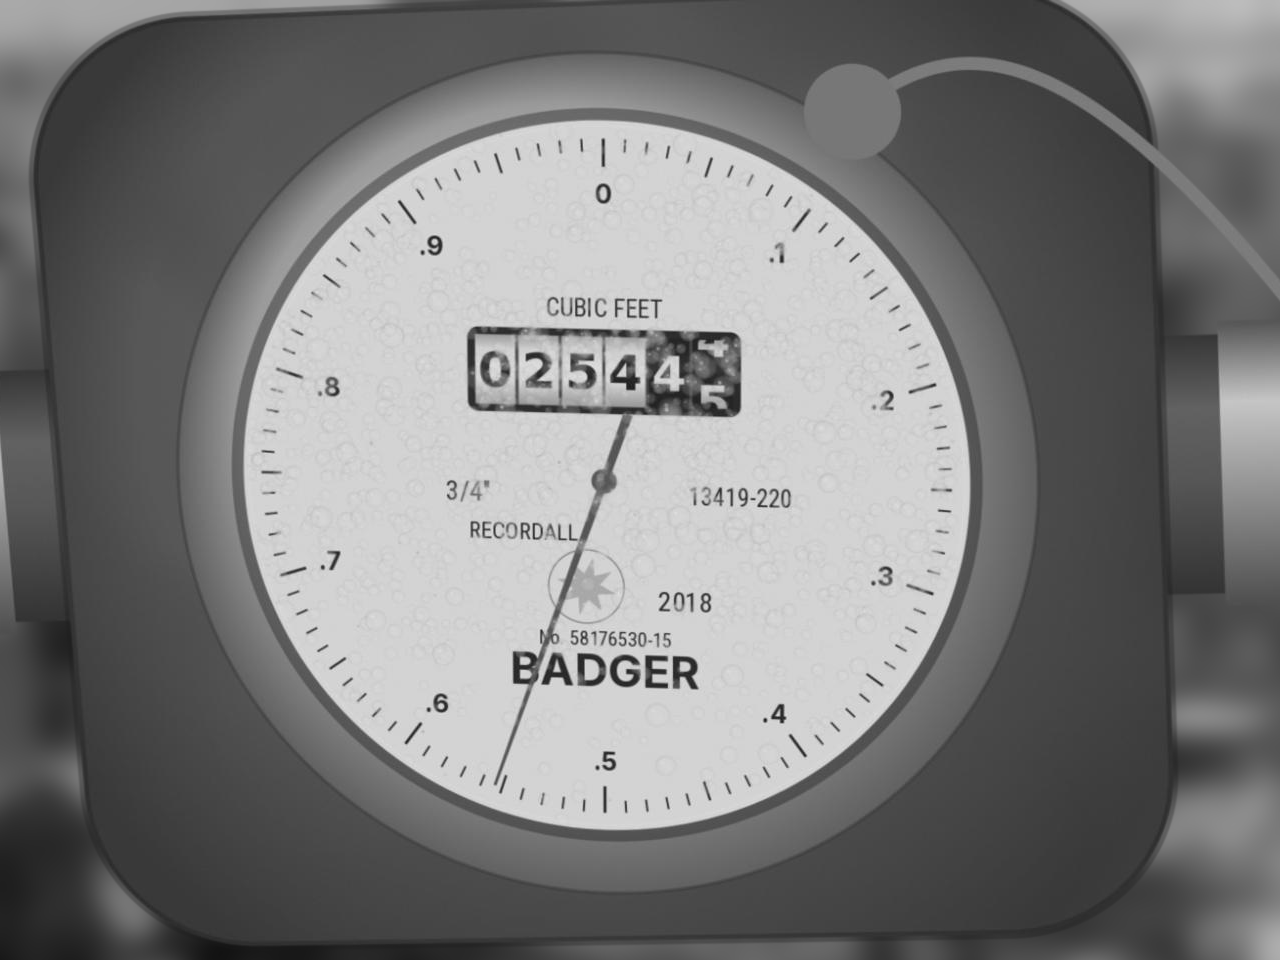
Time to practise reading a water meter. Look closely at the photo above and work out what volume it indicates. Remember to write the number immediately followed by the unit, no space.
25444.55ft³
